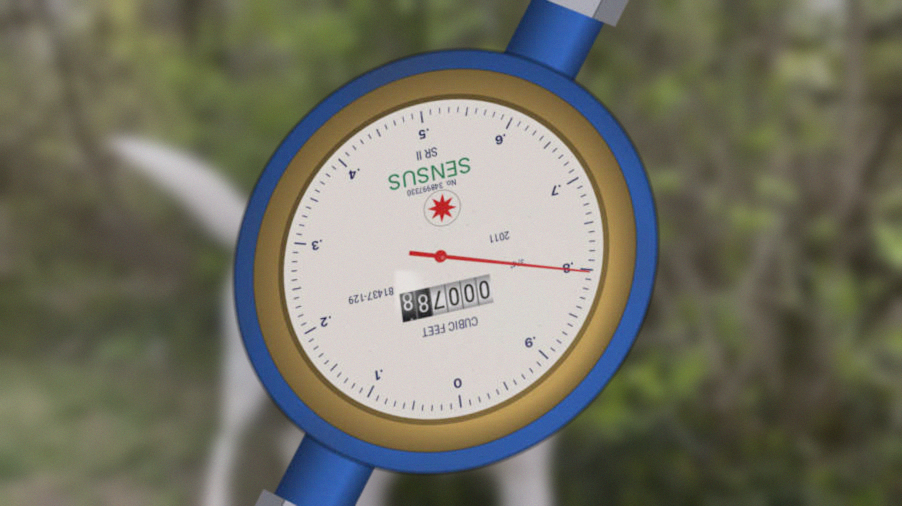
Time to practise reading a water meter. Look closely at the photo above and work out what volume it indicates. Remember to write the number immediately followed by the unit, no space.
787.80ft³
